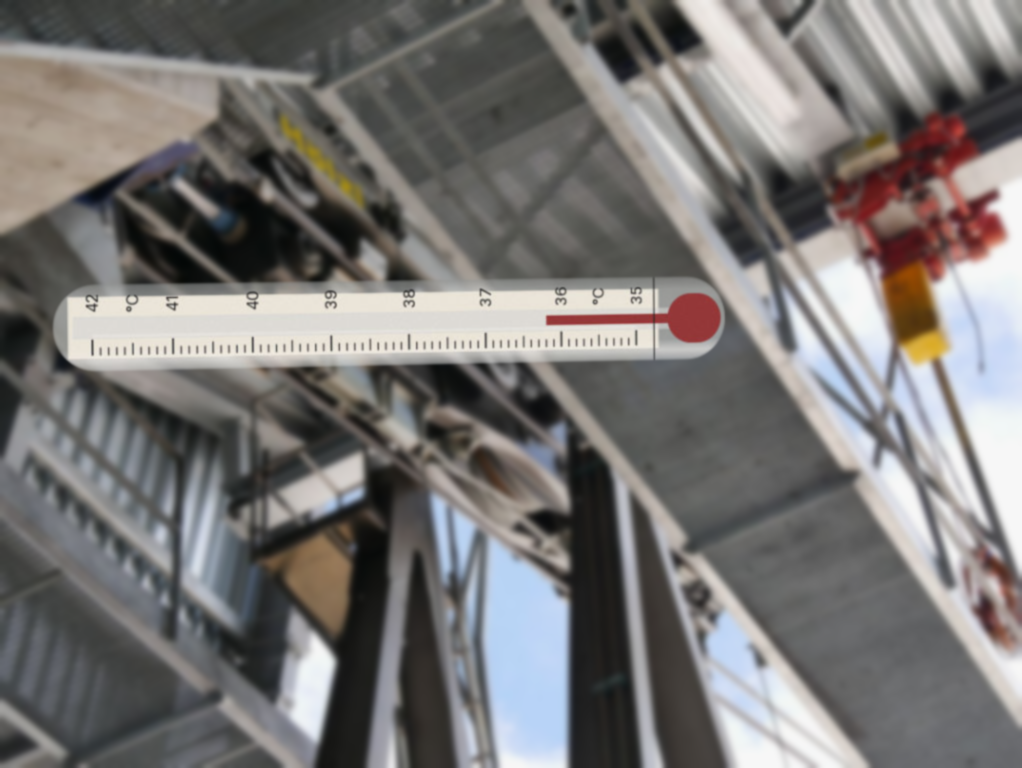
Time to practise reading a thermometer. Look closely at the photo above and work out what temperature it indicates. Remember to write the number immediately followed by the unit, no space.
36.2°C
